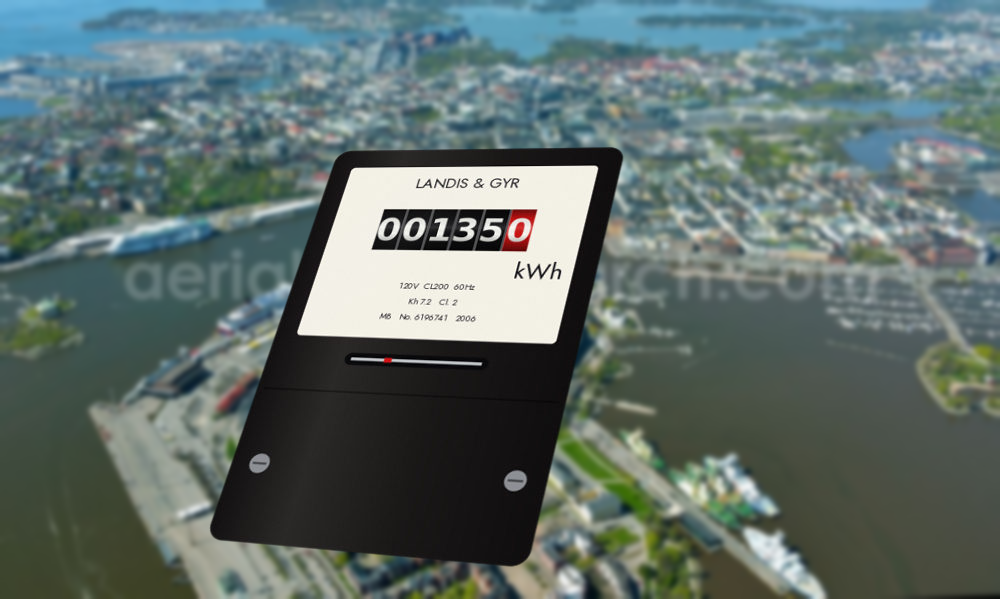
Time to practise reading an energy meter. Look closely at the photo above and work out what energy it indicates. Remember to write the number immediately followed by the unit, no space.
135.0kWh
